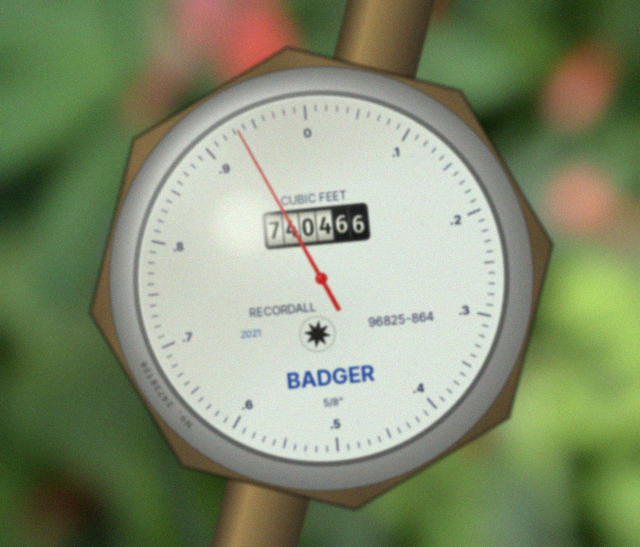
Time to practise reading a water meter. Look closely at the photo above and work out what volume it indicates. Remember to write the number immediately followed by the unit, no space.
740465.93ft³
